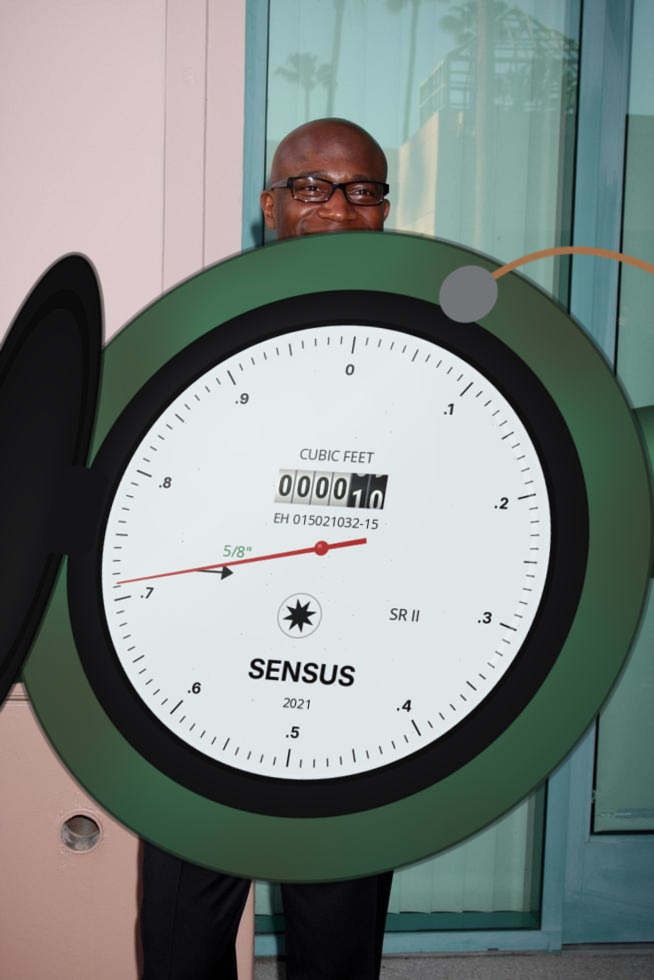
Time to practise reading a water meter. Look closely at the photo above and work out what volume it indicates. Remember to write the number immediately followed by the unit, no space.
9.71ft³
